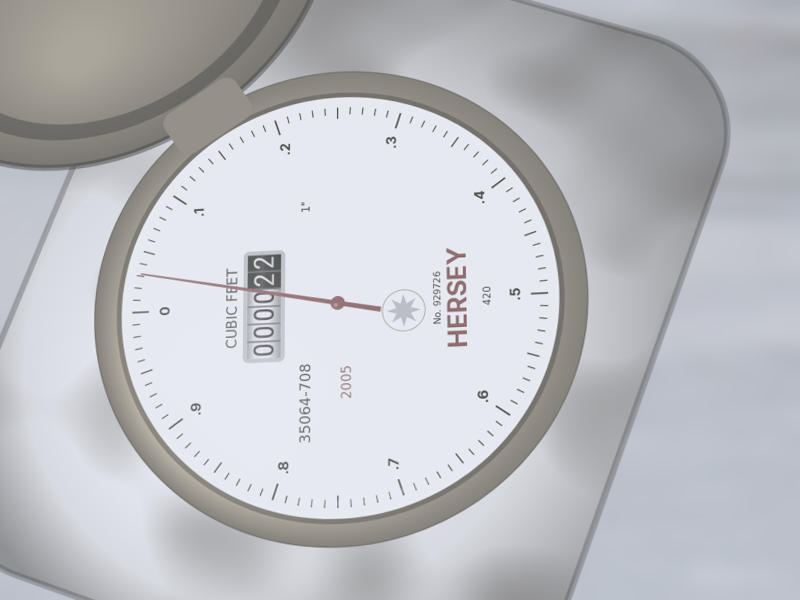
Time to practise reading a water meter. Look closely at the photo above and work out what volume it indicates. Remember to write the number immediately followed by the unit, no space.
22.03ft³
